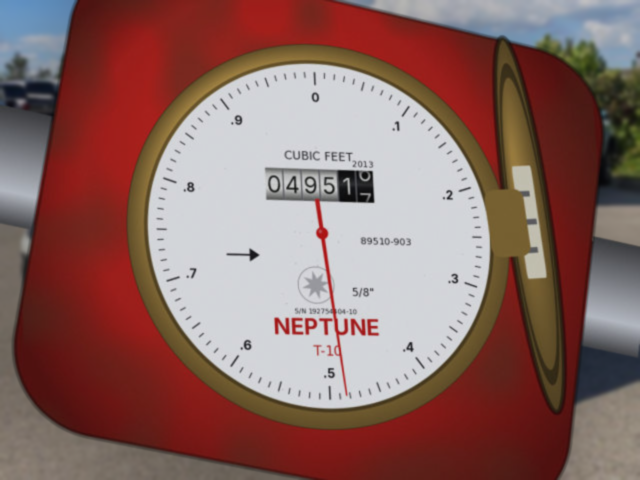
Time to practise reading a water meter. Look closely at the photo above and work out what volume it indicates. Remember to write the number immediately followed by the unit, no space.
49516.48ft³
